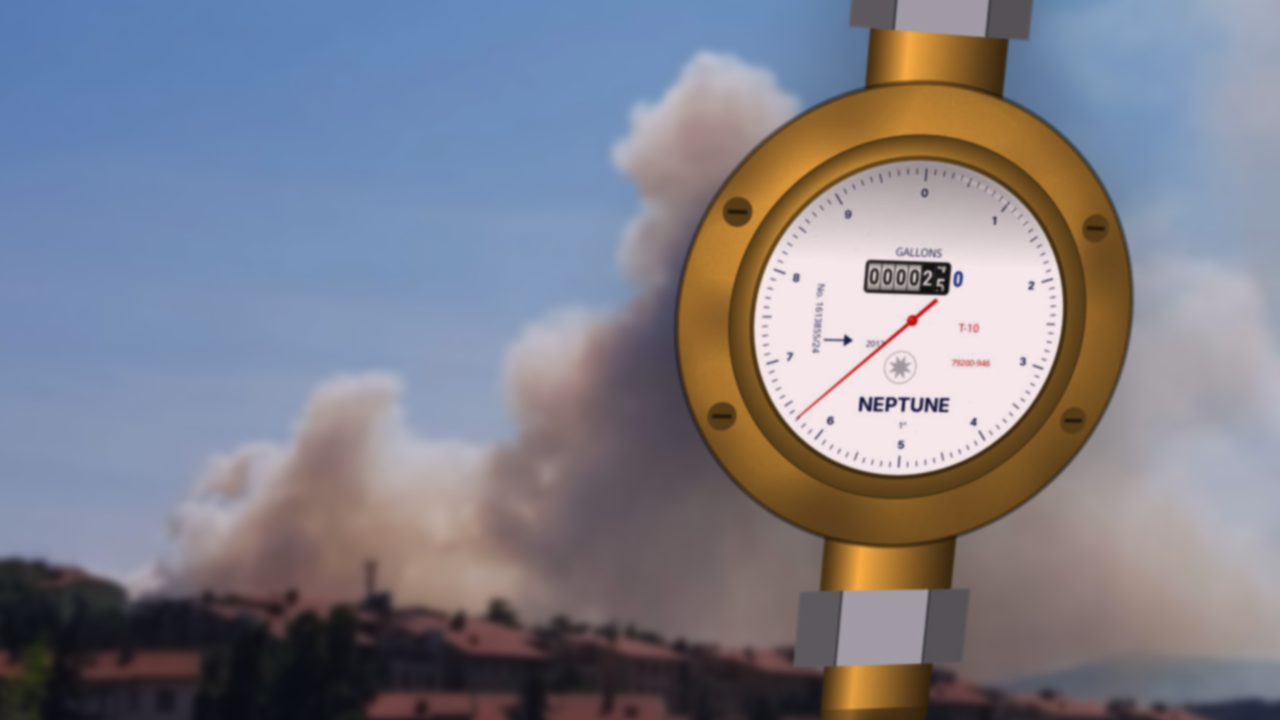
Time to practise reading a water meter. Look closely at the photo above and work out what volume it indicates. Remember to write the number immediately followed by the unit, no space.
246.3gal
